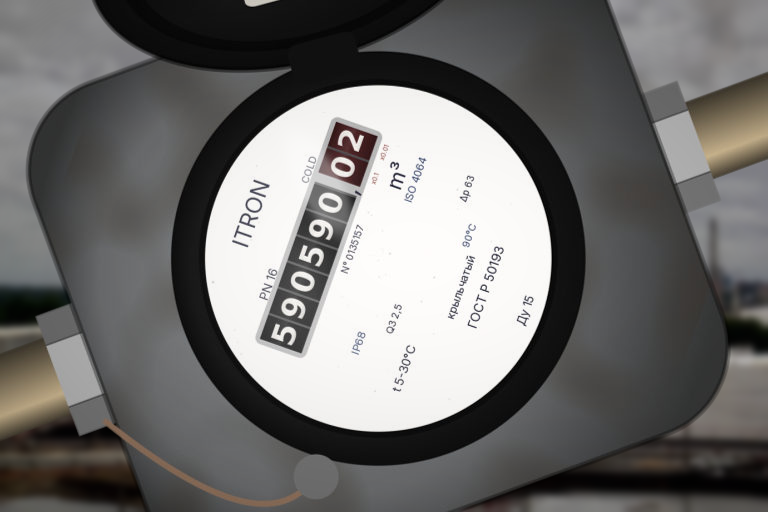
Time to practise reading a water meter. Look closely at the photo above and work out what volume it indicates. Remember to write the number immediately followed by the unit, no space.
590590.02m³
